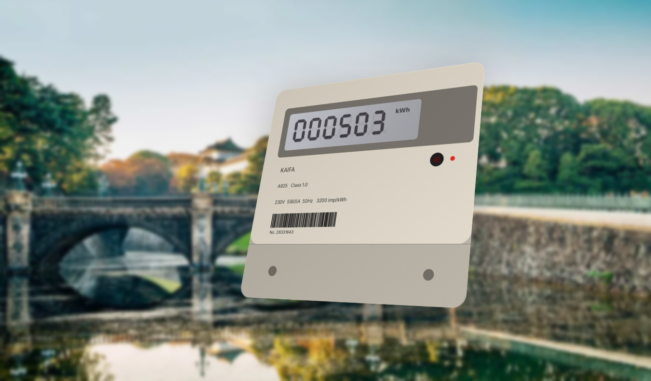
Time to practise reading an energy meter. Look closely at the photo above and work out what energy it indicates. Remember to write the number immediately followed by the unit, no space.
503kWh
